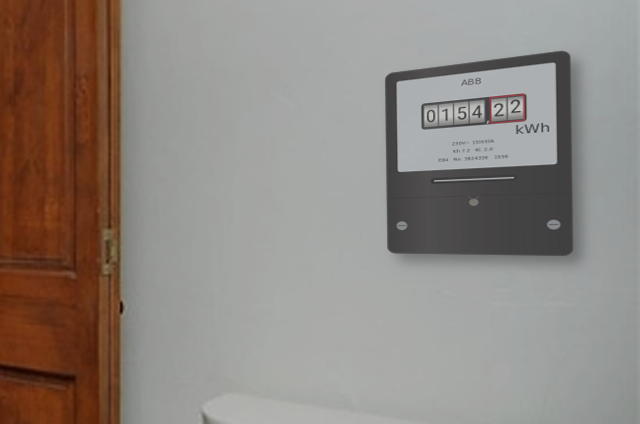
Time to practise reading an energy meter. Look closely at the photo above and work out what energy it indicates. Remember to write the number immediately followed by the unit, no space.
154.22kWh
